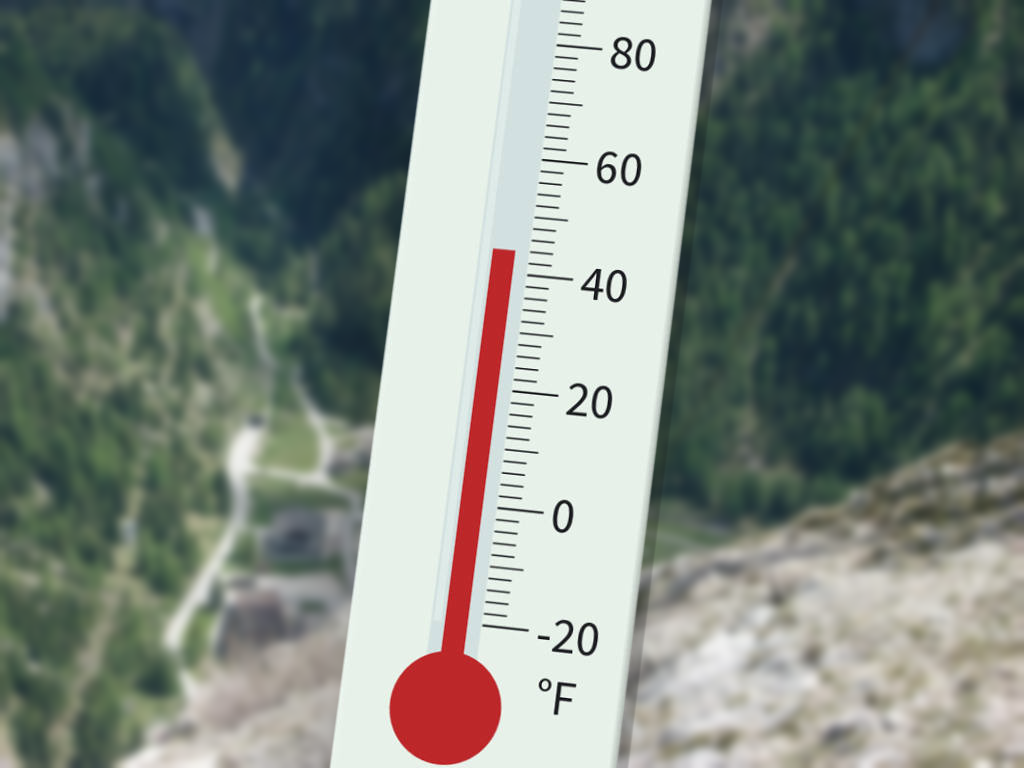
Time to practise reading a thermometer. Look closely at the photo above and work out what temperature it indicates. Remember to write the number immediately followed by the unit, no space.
44°F
